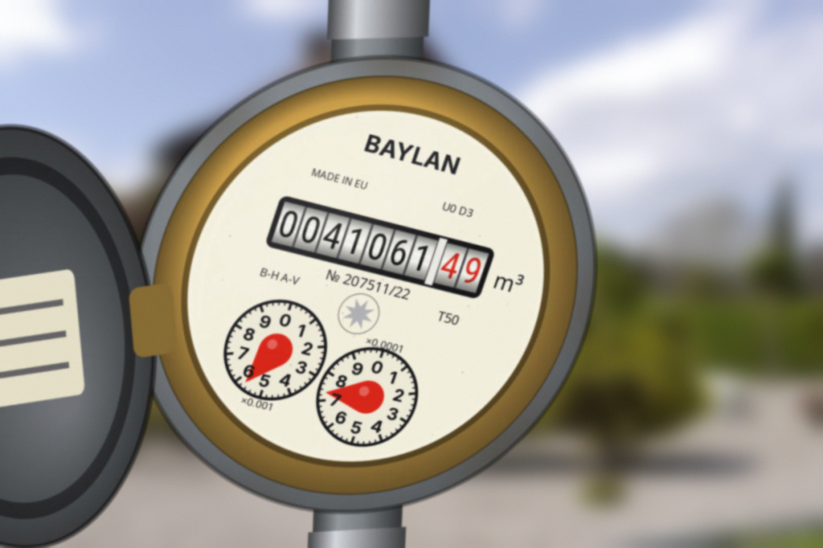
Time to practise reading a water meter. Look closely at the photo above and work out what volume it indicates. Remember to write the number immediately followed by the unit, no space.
41061.4957m³
